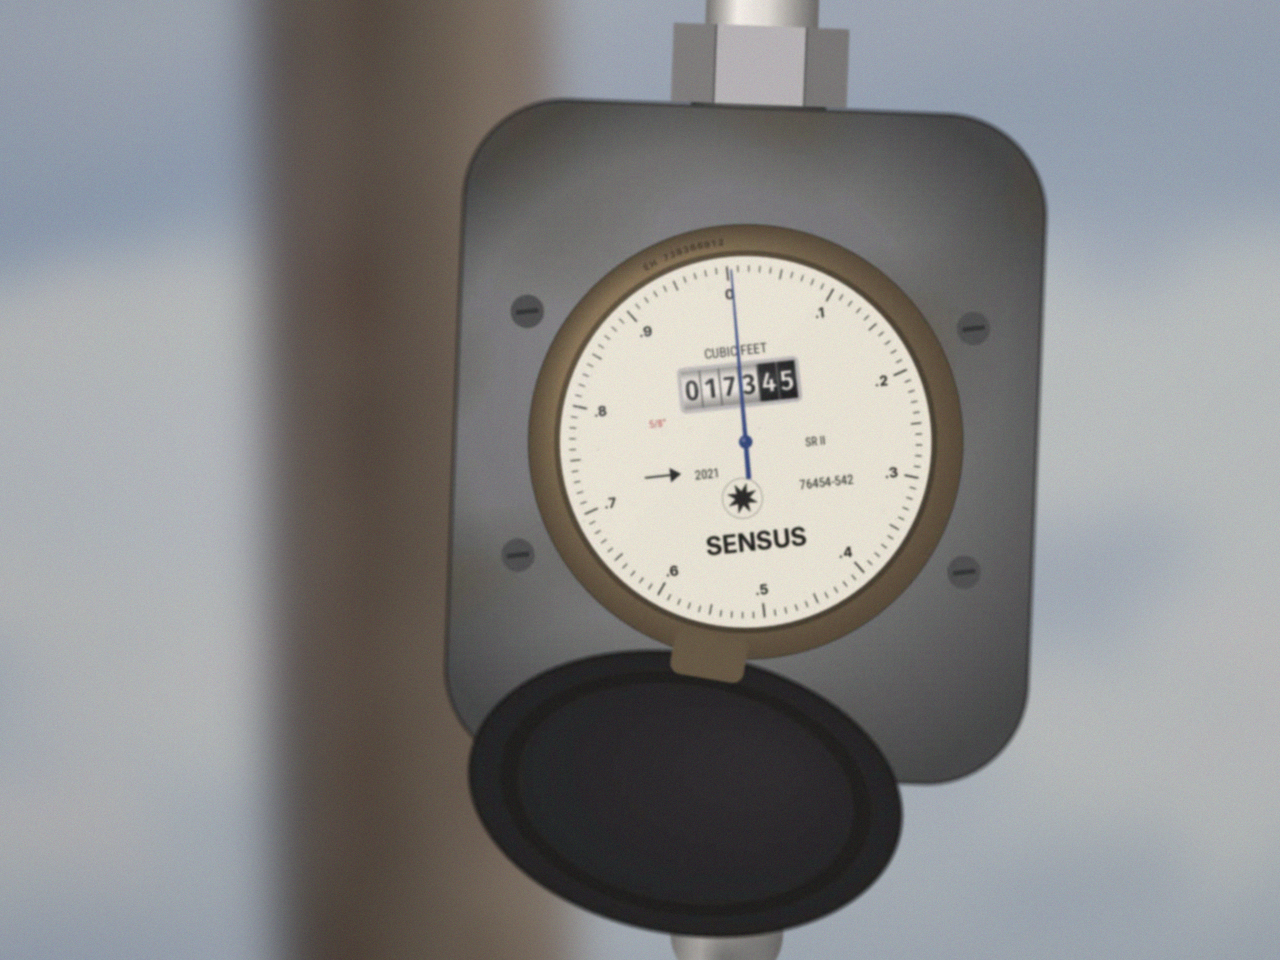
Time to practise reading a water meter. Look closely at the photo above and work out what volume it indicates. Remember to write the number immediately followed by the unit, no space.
17345.00ft³
